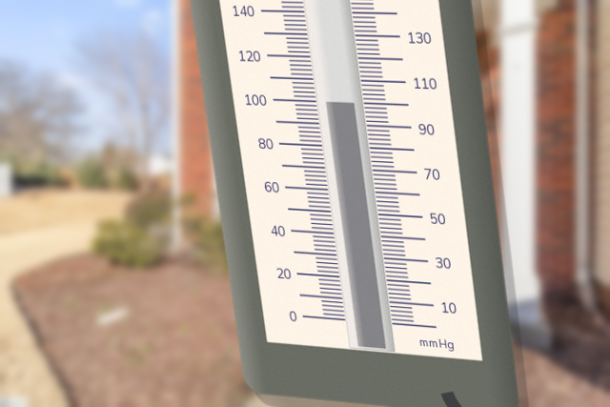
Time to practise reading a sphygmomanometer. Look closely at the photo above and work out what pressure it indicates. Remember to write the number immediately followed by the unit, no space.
100mmHg
